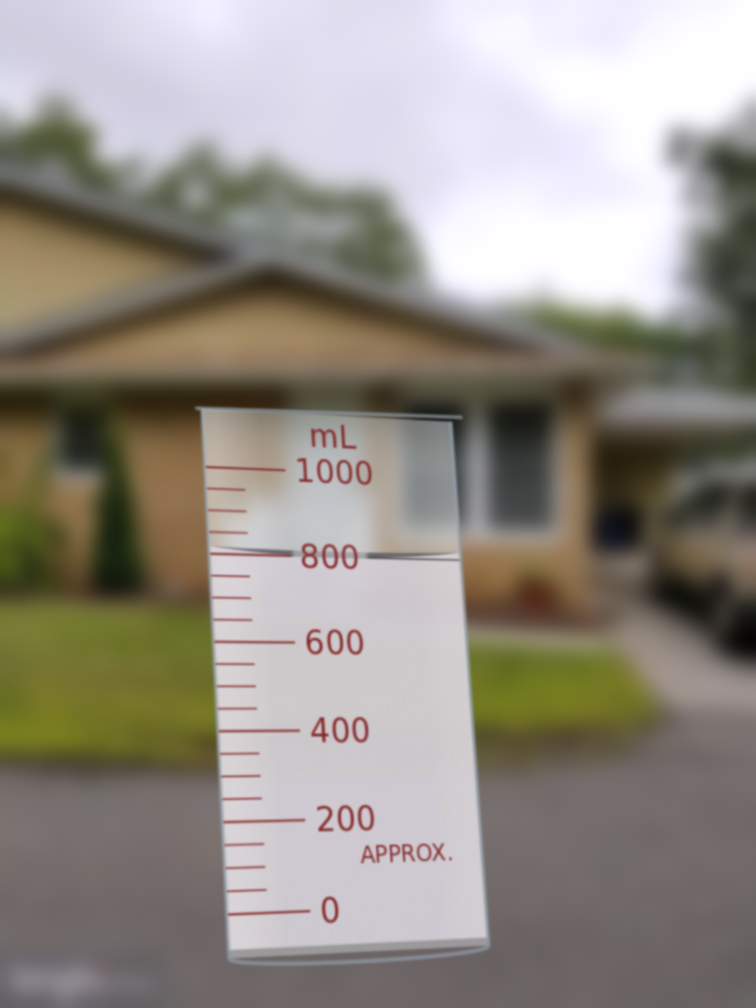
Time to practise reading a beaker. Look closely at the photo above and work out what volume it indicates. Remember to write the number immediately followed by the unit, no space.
800mL
